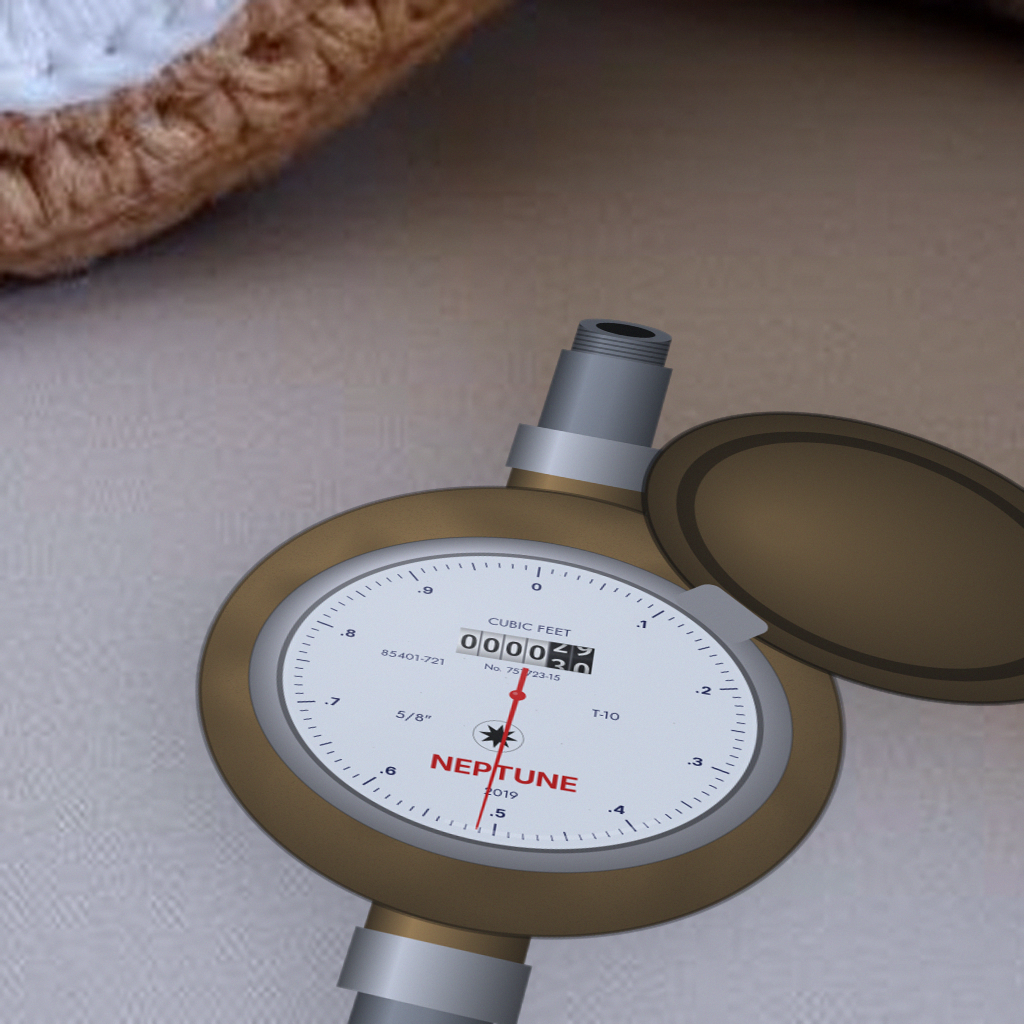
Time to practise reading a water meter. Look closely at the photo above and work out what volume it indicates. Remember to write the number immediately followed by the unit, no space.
29.51ft³
